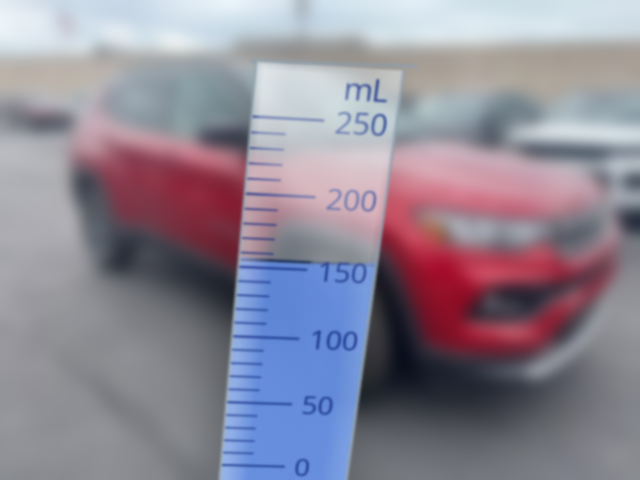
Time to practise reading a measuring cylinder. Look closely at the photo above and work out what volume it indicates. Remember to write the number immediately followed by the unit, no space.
155mL
